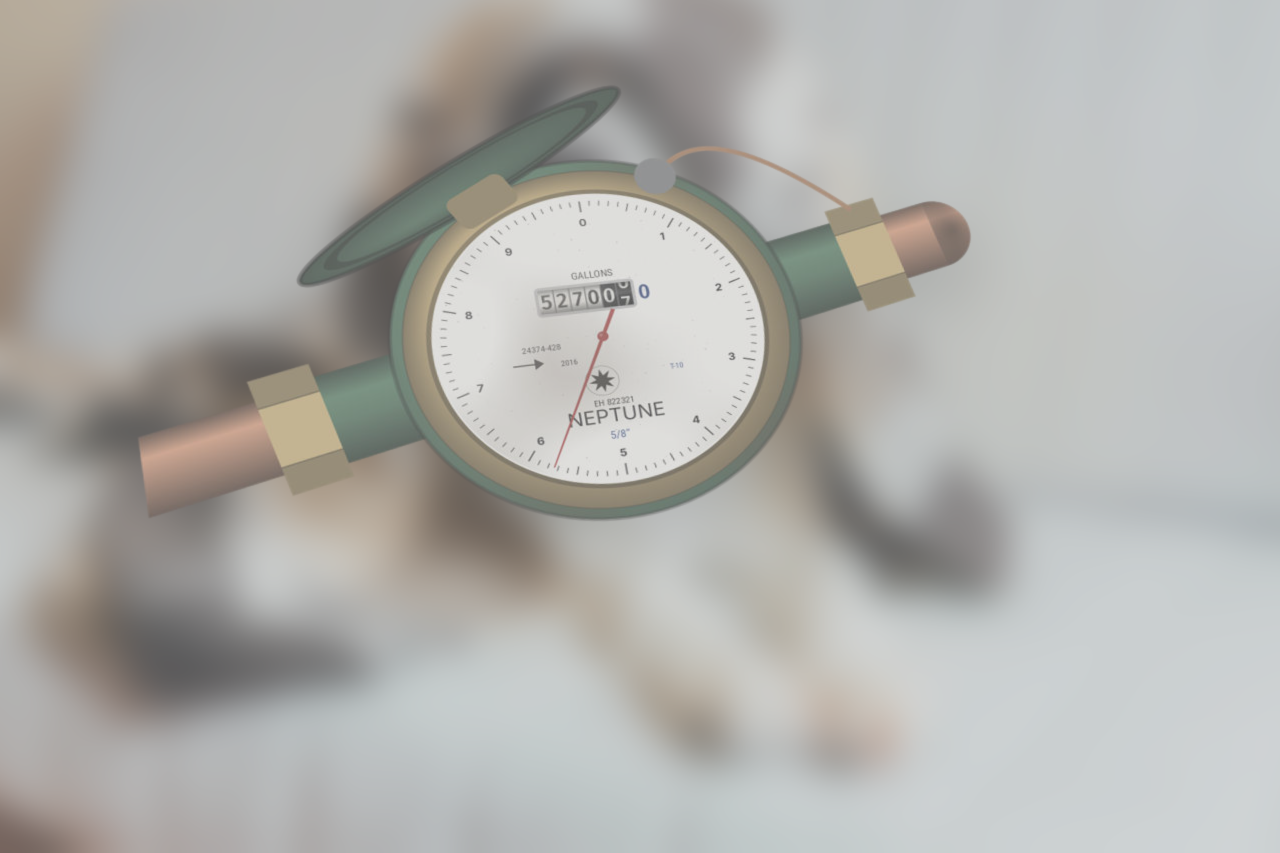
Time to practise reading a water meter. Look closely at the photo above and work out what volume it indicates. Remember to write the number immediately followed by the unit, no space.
5270065.7gal
